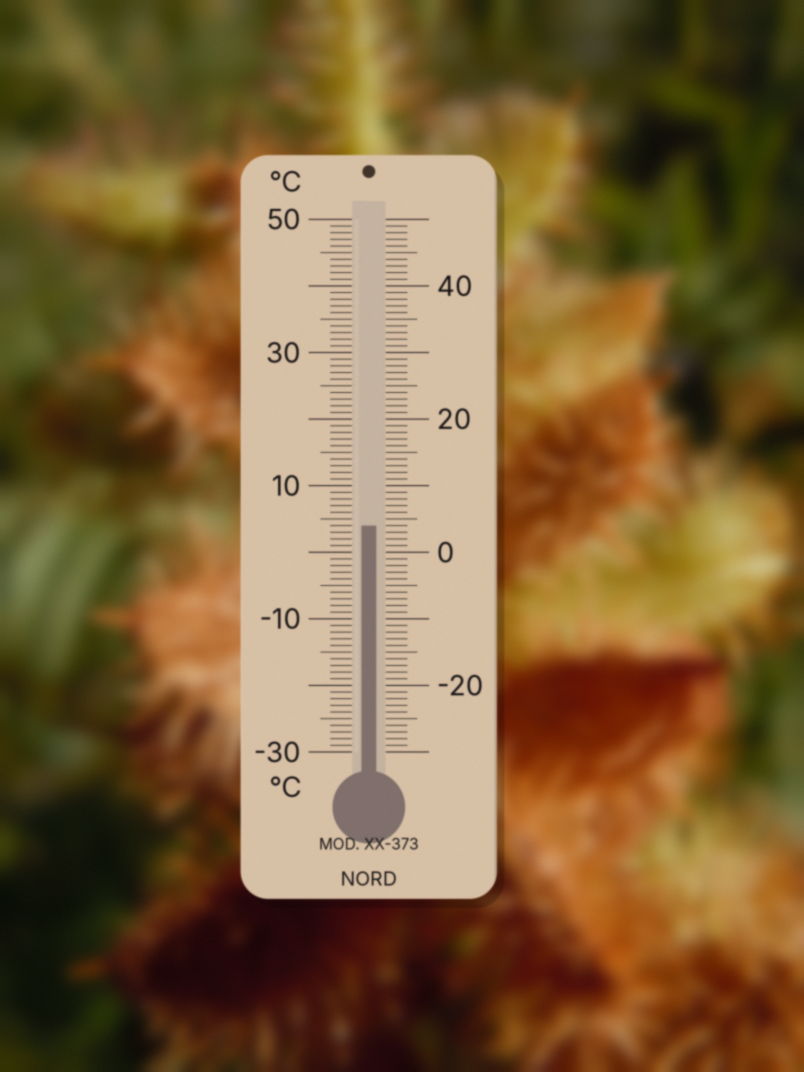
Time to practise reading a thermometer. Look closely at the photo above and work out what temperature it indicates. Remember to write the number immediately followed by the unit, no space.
4°C
